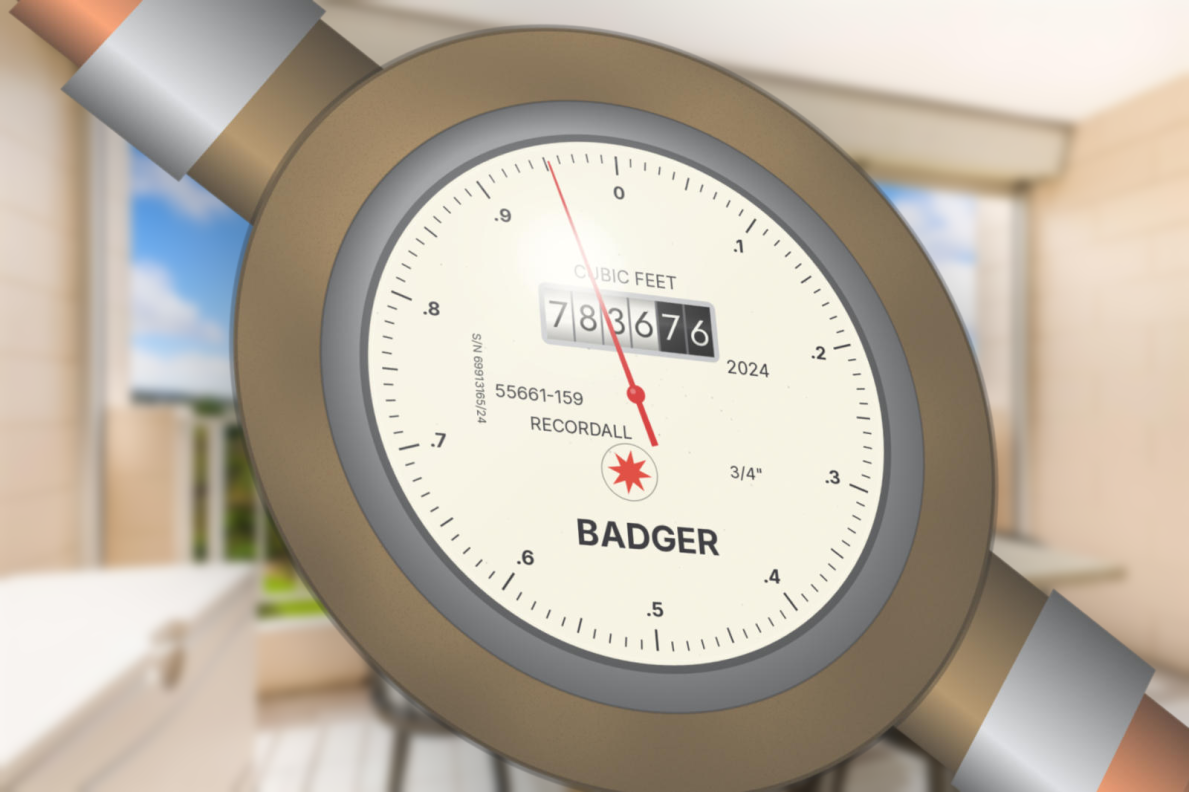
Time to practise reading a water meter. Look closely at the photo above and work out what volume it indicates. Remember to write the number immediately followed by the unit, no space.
783675.95ft³
